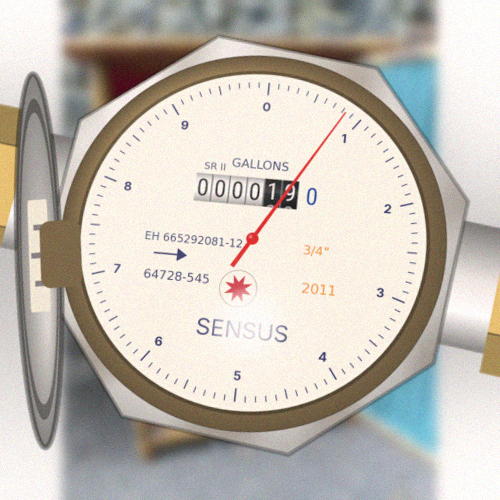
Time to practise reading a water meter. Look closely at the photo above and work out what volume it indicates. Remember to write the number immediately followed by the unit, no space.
190.8gal
